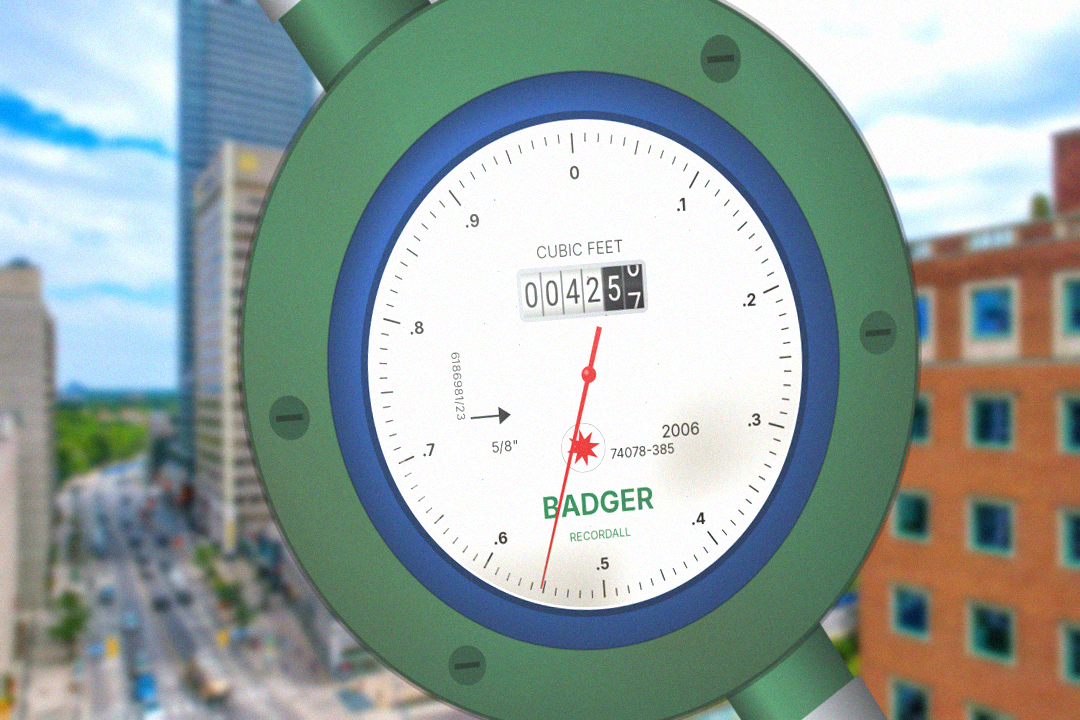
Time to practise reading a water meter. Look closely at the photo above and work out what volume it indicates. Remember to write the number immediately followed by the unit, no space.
4256.55ft³
